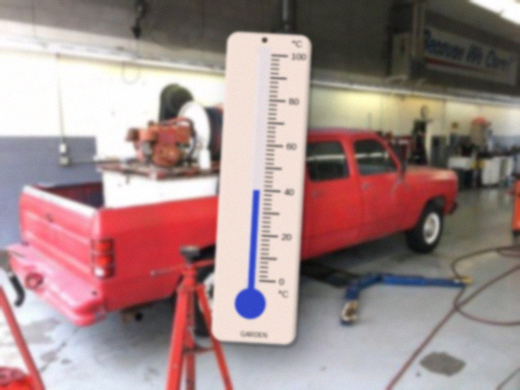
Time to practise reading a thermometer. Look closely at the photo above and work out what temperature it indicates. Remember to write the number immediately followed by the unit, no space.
40°C
